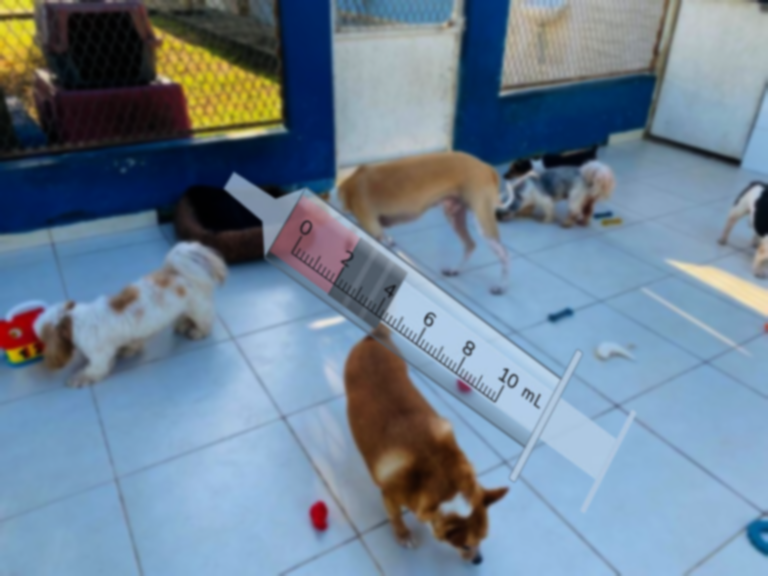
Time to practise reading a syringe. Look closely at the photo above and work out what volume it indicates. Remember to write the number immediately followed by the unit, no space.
2mL
